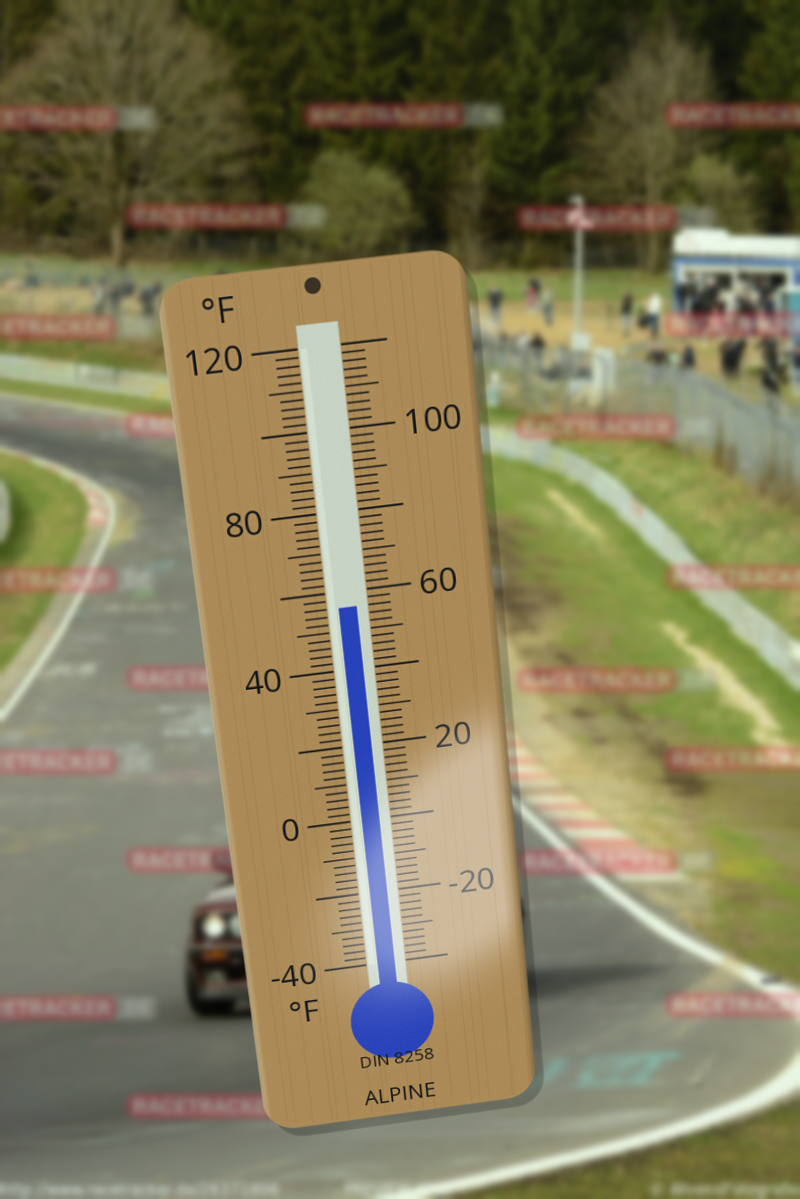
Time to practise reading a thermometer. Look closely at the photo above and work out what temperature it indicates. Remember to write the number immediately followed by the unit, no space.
56°F
